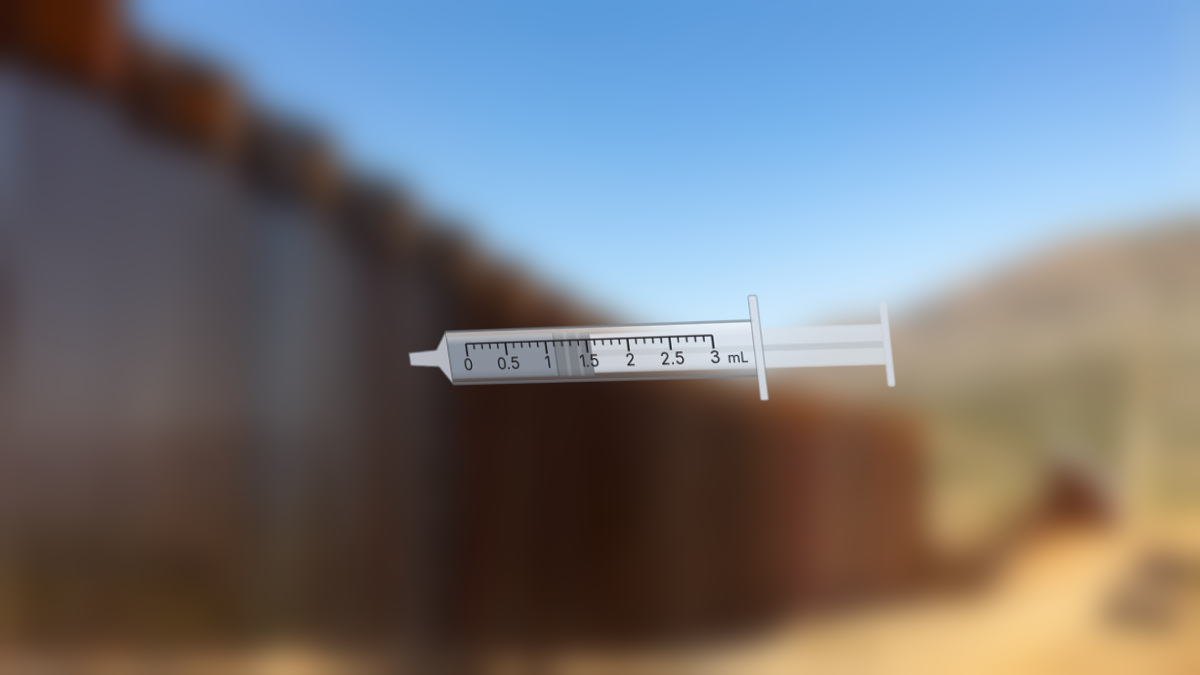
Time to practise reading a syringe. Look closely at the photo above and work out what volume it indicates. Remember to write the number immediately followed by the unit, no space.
1.1mL
